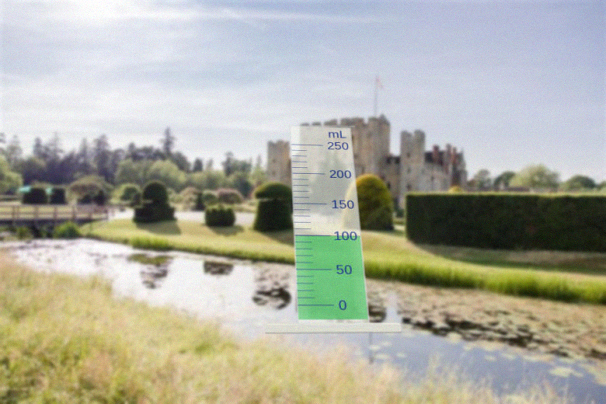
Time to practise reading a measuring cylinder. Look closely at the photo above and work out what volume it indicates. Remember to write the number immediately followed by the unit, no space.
100mL
